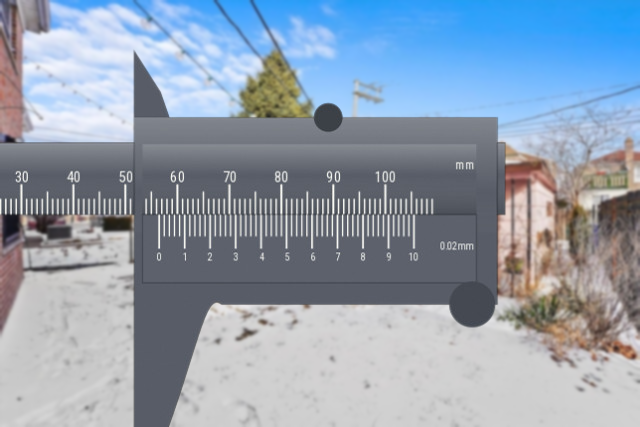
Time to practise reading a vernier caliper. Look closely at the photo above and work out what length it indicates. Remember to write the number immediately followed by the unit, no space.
56.5mm
